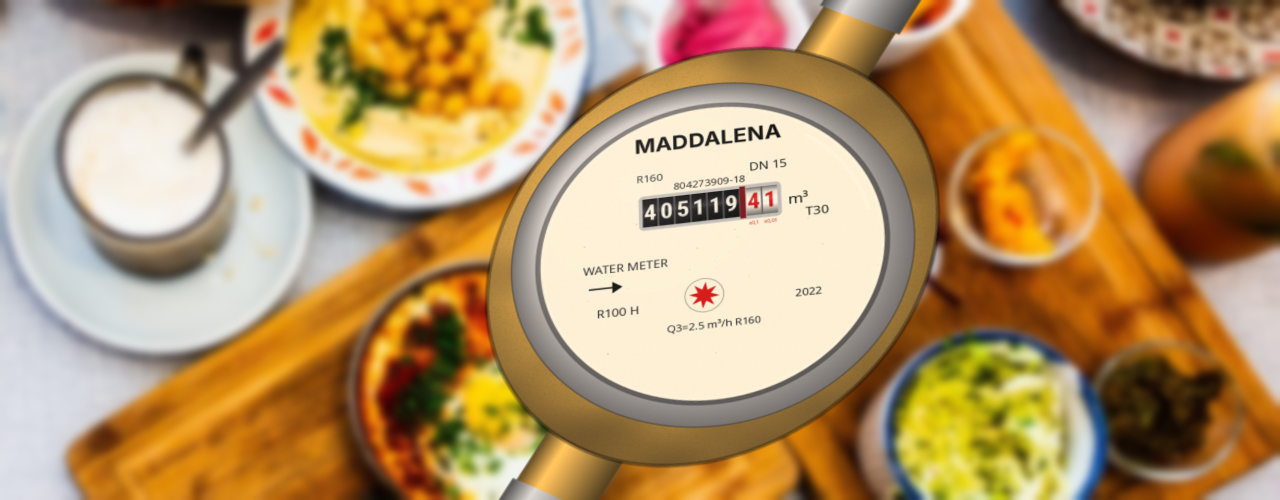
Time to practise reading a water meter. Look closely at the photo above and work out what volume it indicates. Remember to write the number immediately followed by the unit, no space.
405119.41m³
